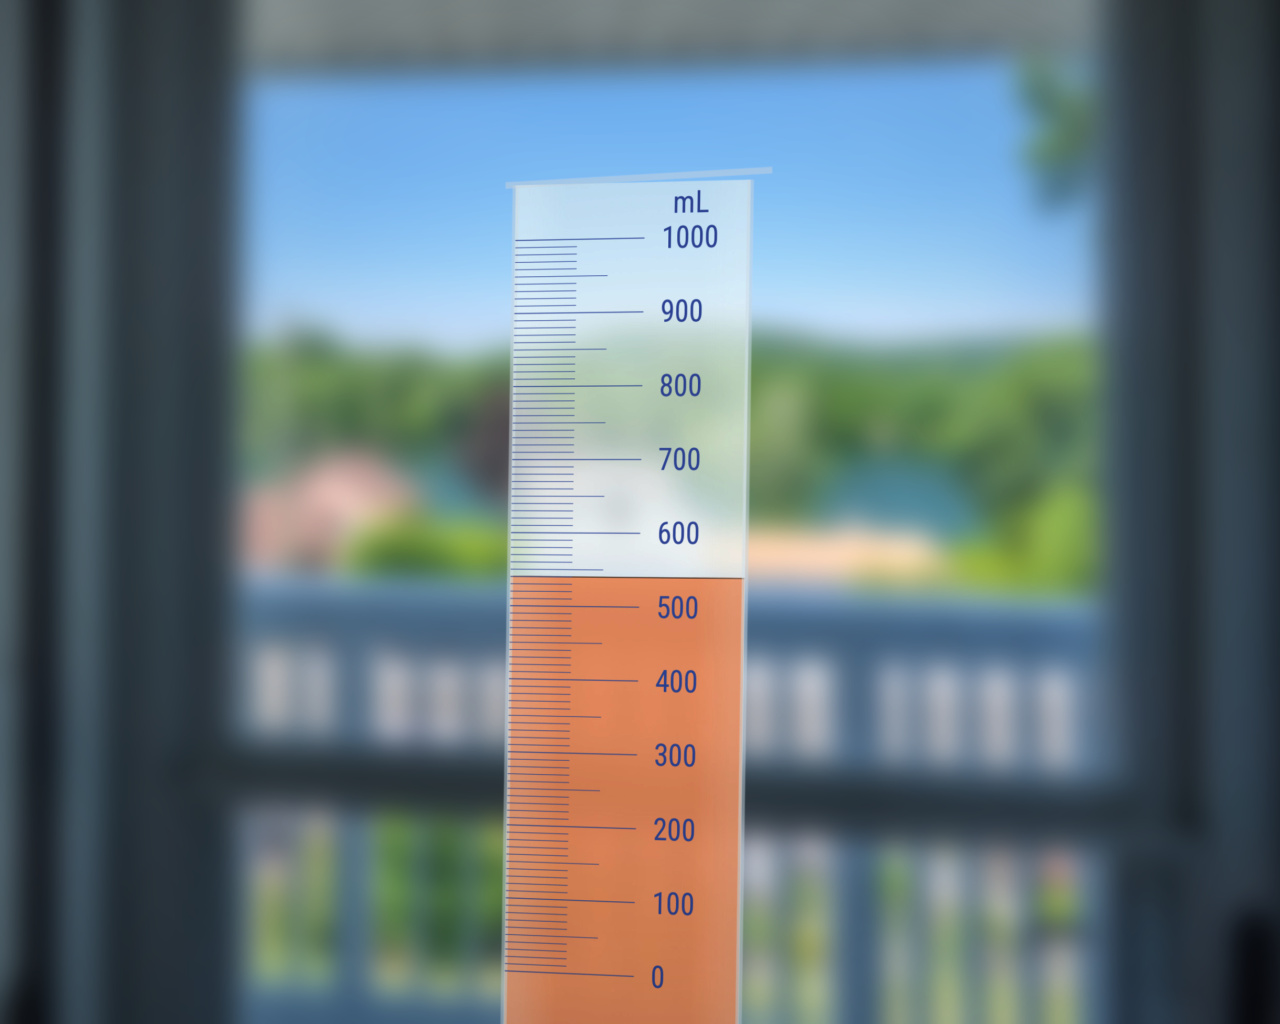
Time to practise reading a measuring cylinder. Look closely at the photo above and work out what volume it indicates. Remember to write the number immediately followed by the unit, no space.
540mL
